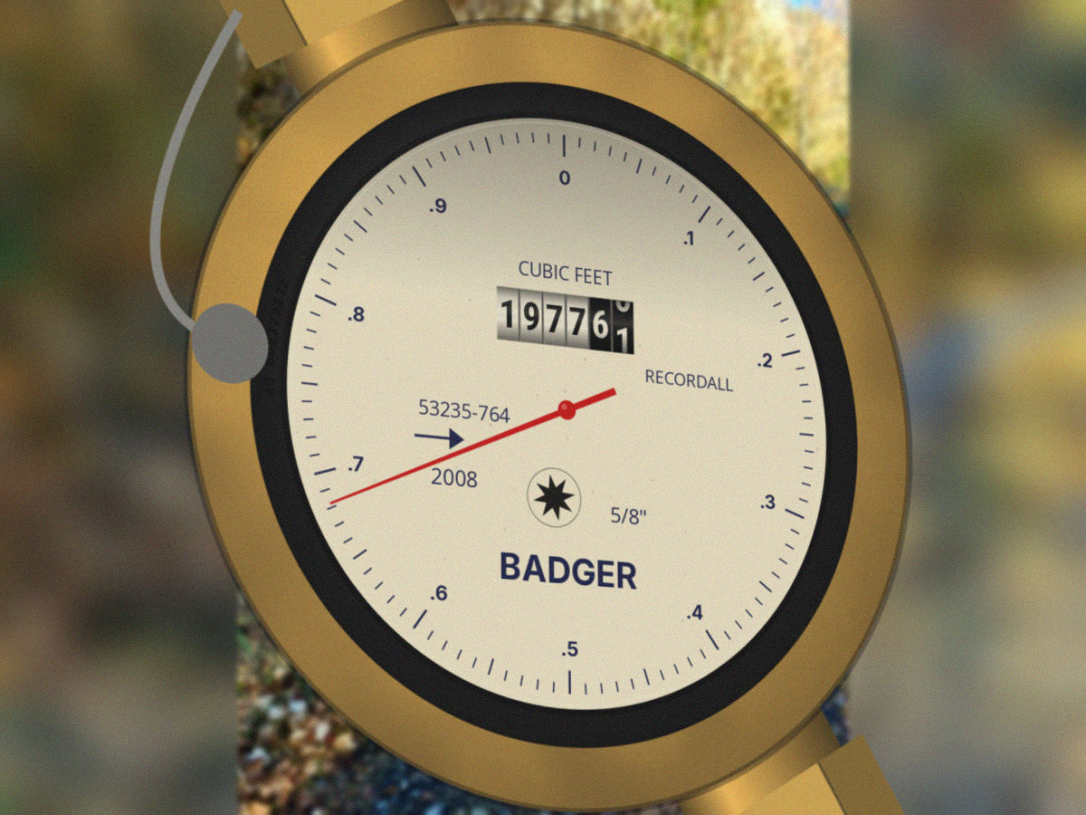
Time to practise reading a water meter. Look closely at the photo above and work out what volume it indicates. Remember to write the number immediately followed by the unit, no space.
197760.68ft³
